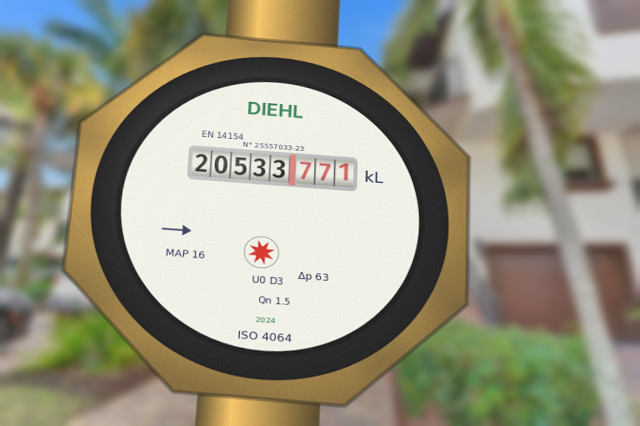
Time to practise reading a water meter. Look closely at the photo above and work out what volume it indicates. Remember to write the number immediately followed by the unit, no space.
20533.771kL
